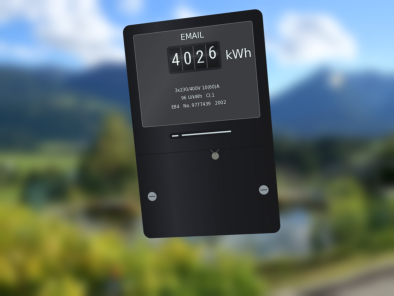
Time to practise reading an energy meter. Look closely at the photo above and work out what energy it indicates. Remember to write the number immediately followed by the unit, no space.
4026kWh
